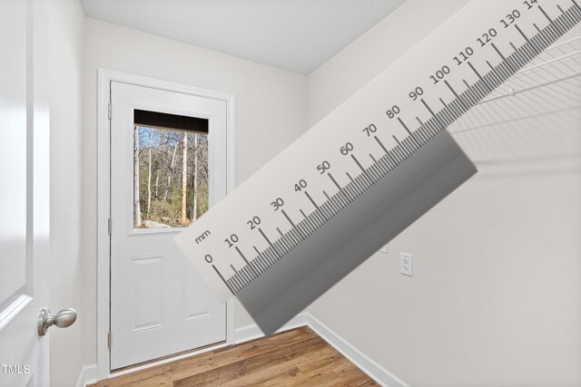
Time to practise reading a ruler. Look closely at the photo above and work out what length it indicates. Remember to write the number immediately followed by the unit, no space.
90mm
